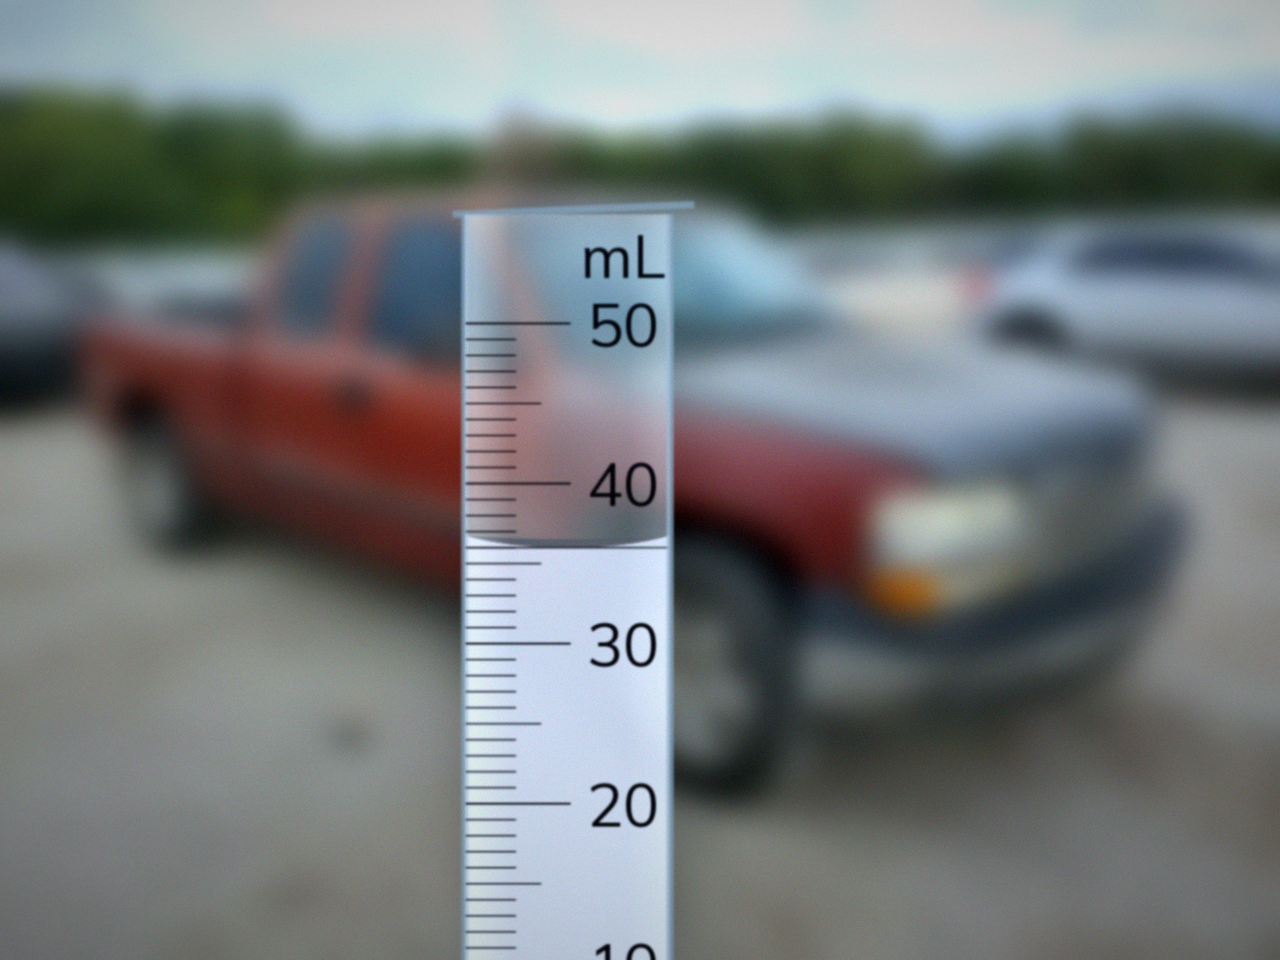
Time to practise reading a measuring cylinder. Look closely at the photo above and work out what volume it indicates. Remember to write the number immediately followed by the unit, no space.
36mL
